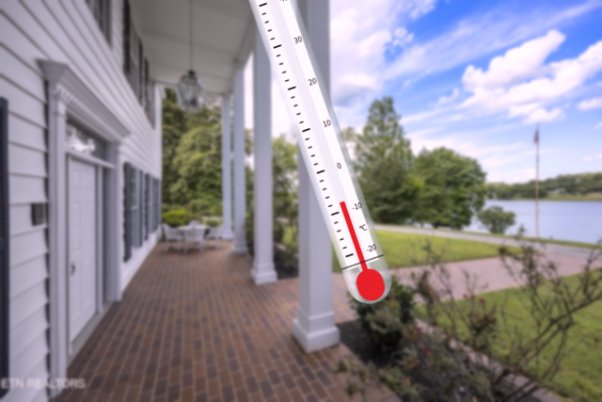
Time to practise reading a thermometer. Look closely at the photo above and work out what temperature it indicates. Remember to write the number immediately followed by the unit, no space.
-8°C
